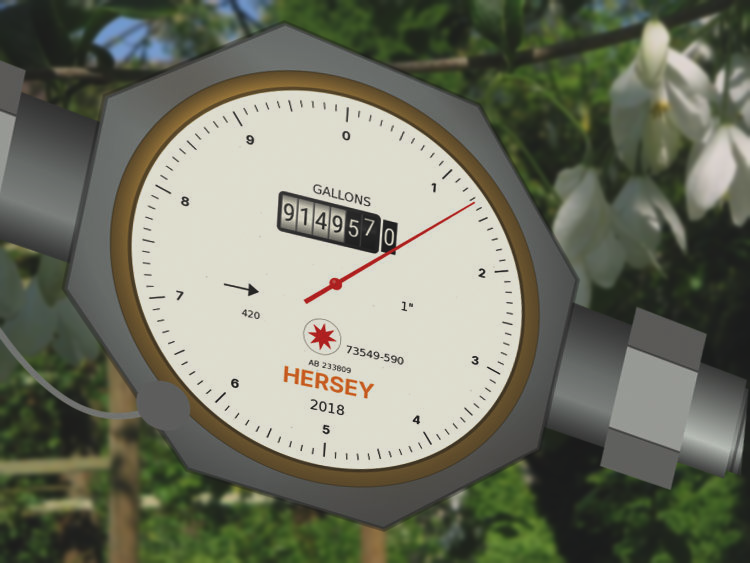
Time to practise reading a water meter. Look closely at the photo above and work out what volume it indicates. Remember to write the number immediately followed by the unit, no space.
9149571.3gal
